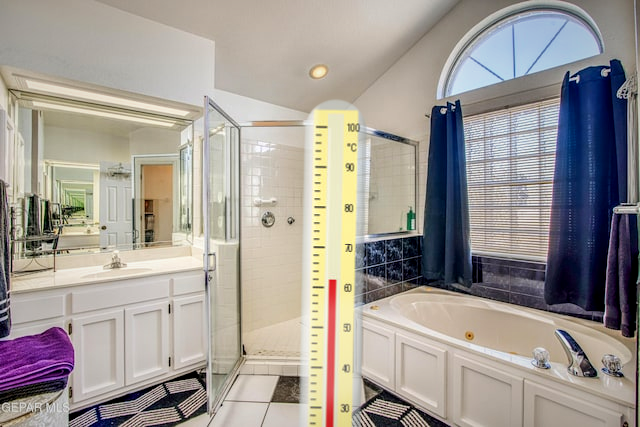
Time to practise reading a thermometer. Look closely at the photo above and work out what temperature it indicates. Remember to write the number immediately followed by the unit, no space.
62°C
